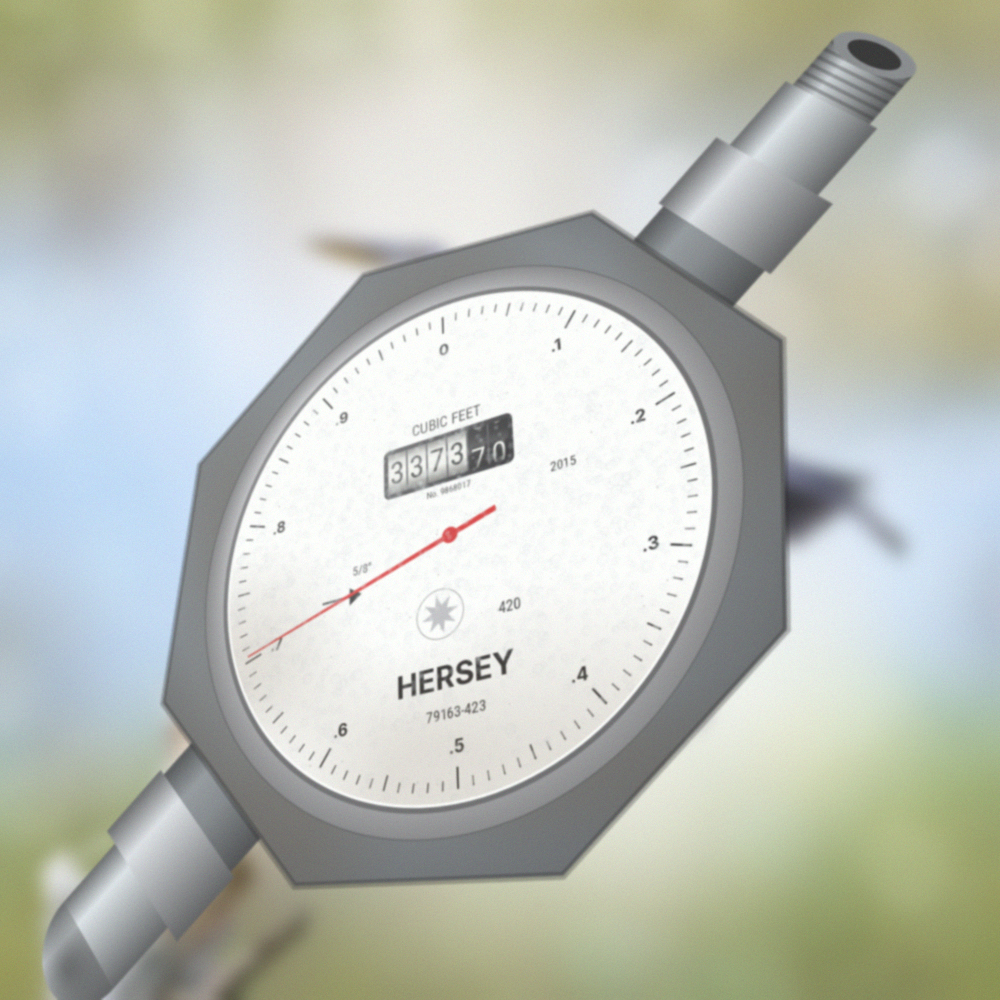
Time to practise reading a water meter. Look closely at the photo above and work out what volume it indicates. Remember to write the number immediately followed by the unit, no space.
337369.70ft³
